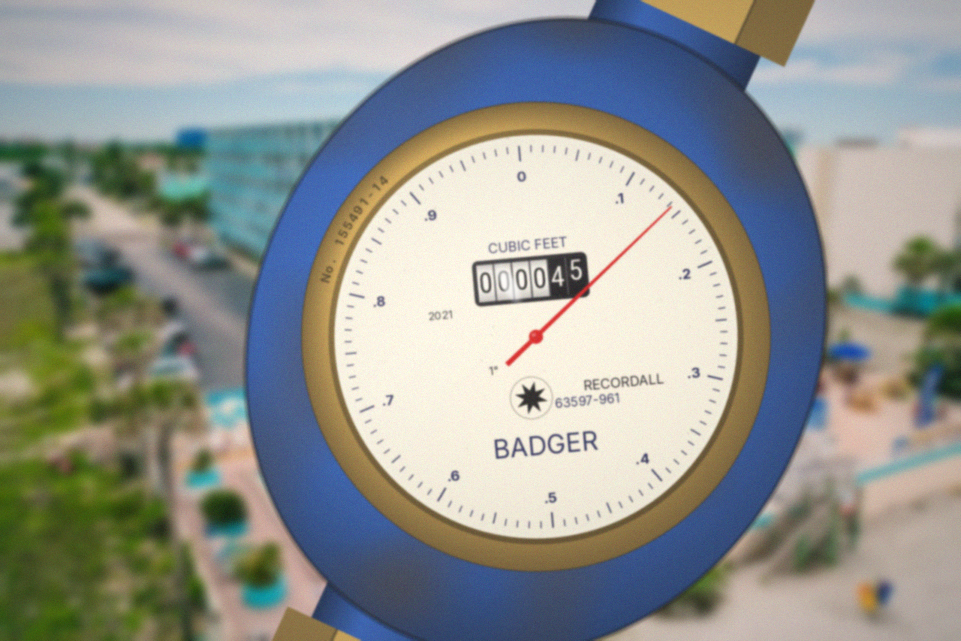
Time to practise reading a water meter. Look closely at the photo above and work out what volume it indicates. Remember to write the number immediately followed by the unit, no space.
45.14ft³
